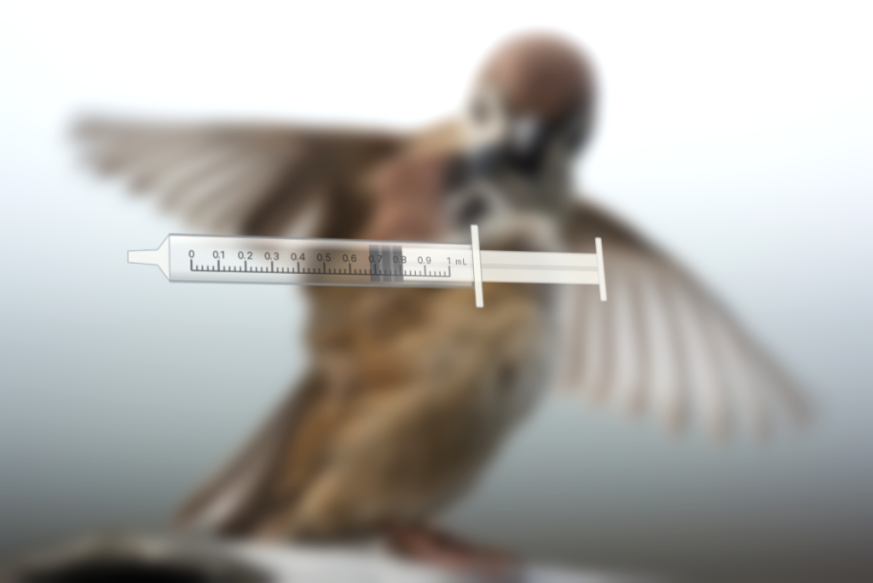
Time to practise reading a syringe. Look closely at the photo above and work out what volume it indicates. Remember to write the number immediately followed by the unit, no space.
0.68mL
